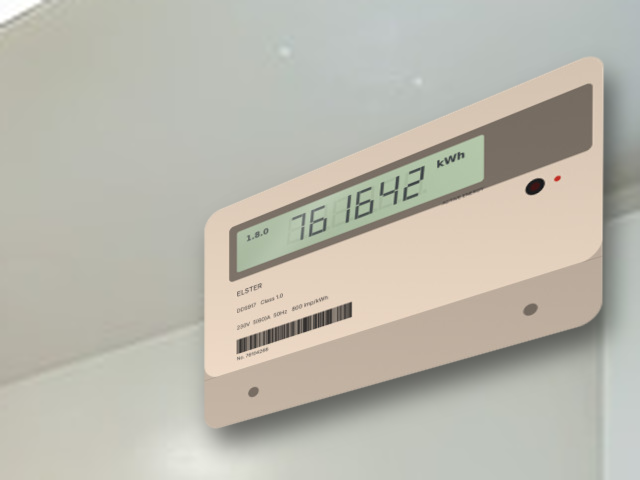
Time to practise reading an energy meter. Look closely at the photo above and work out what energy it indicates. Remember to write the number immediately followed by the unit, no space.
761642kWh
